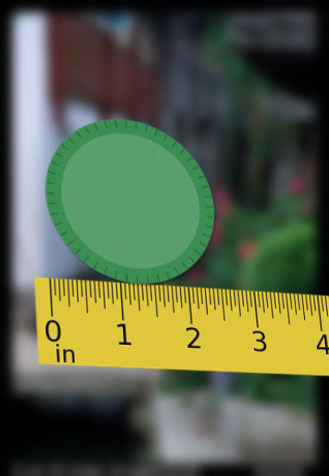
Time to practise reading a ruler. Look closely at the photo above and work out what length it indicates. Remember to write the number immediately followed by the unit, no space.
2.5in
